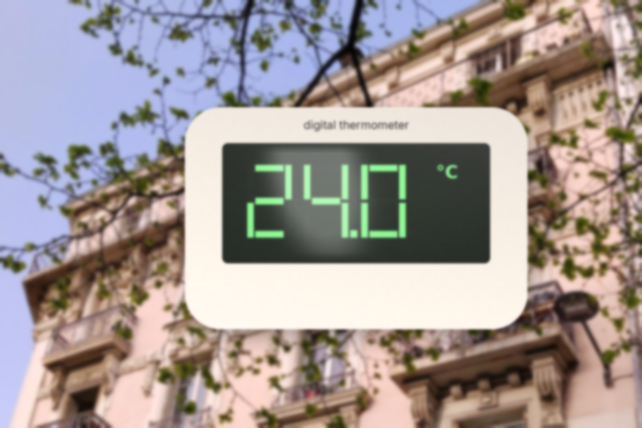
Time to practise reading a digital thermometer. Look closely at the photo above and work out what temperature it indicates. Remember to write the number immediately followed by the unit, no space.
24.0°C
